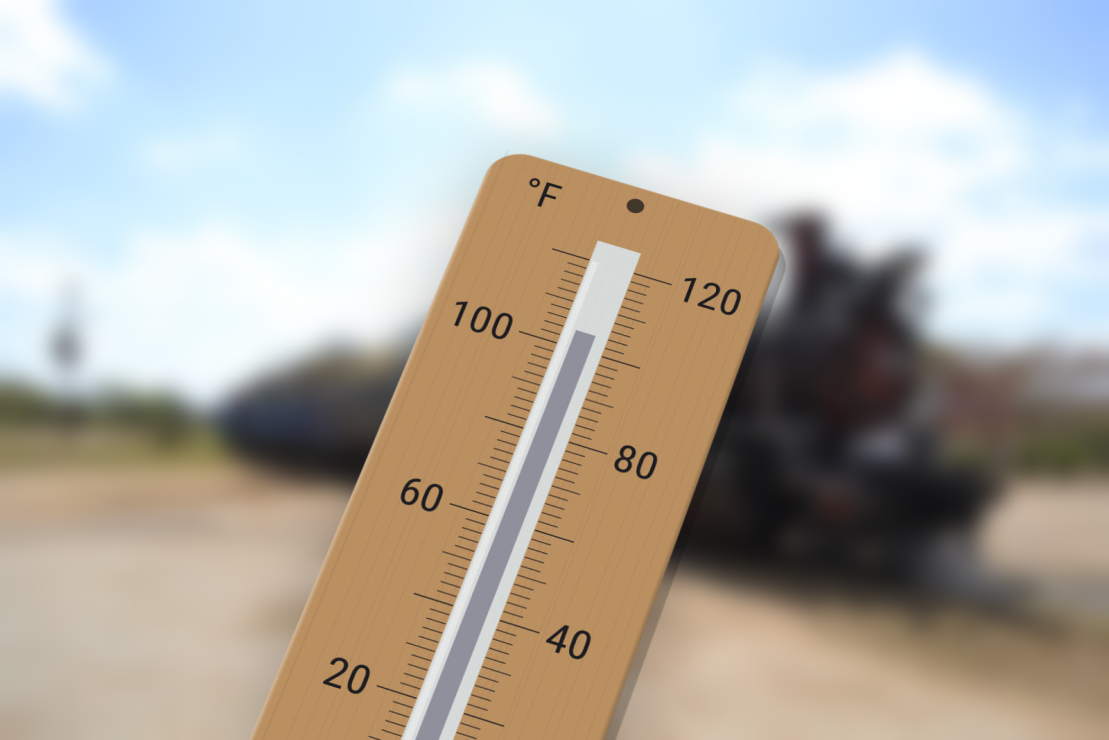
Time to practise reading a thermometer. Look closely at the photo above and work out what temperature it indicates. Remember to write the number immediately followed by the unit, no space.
104°F
